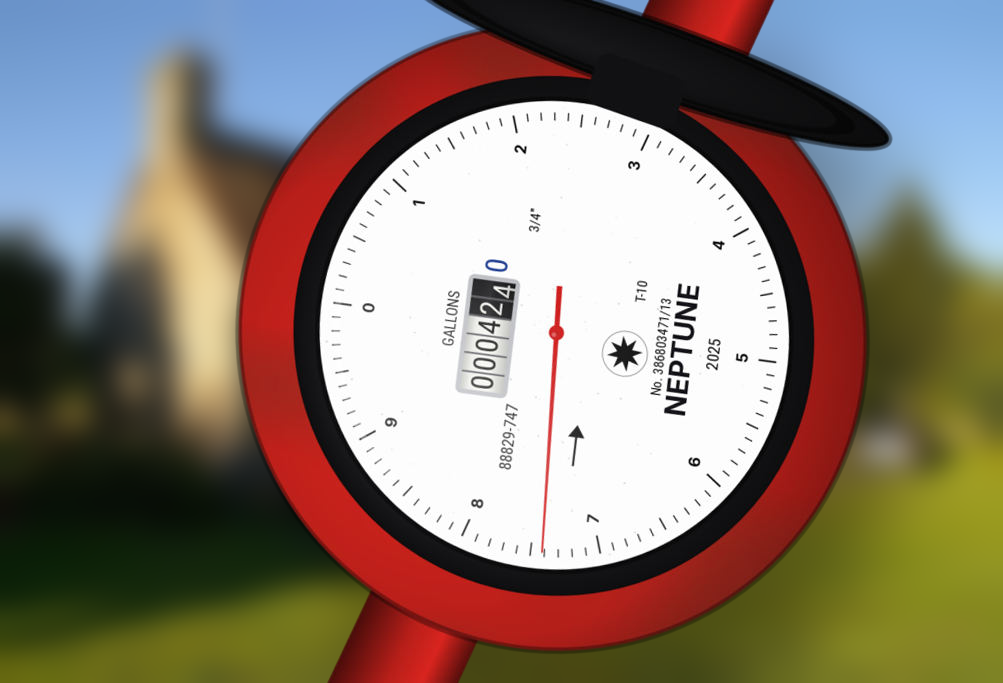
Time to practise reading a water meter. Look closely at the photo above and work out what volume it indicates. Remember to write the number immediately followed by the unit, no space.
4237.4gal
